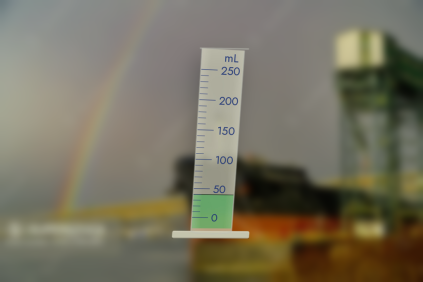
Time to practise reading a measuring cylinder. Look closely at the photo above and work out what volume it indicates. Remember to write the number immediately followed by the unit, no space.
40mL
